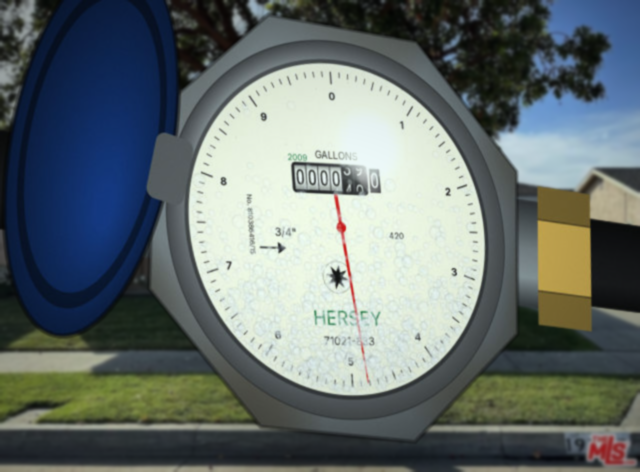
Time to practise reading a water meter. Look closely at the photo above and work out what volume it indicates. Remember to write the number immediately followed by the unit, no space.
394.8gal
